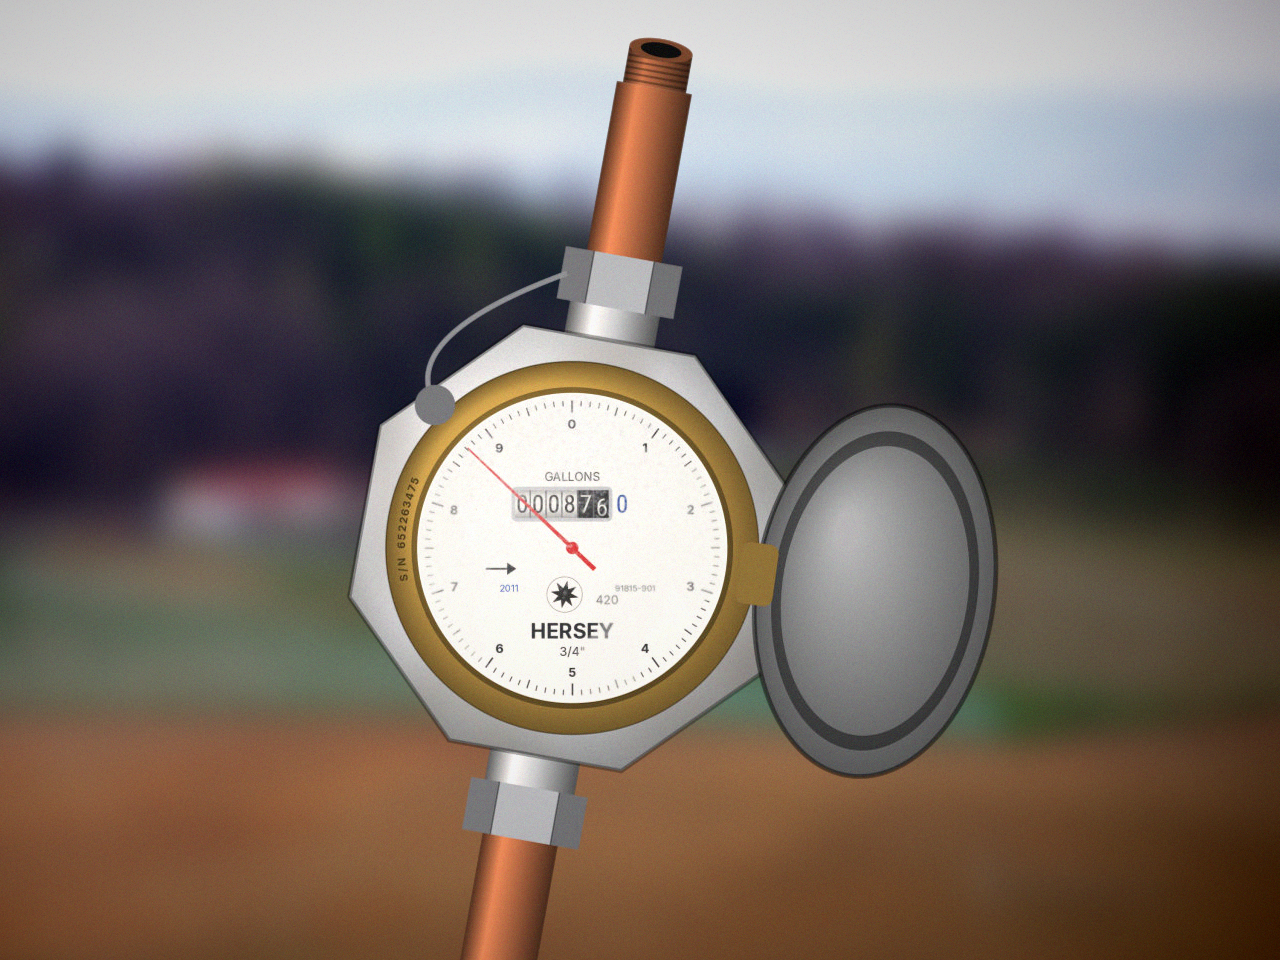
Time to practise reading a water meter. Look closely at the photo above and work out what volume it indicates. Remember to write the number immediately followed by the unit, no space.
8758.7gal
